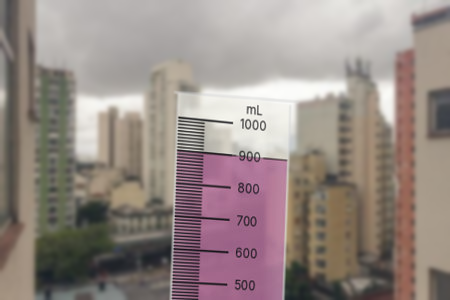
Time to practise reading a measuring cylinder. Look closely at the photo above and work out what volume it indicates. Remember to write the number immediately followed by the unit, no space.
900mL
